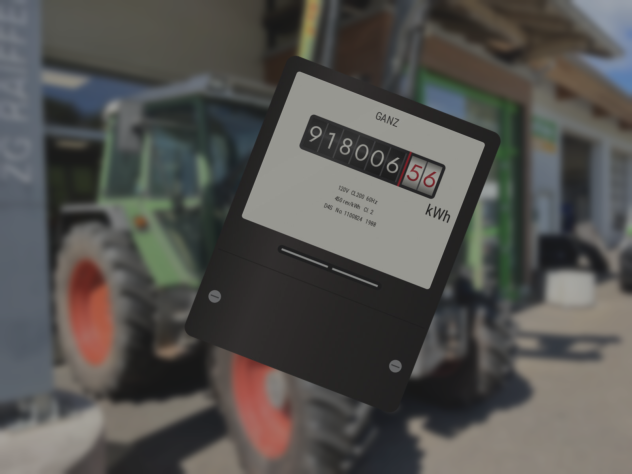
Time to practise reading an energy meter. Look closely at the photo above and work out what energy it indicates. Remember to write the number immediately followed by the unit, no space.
918006.56kWh
